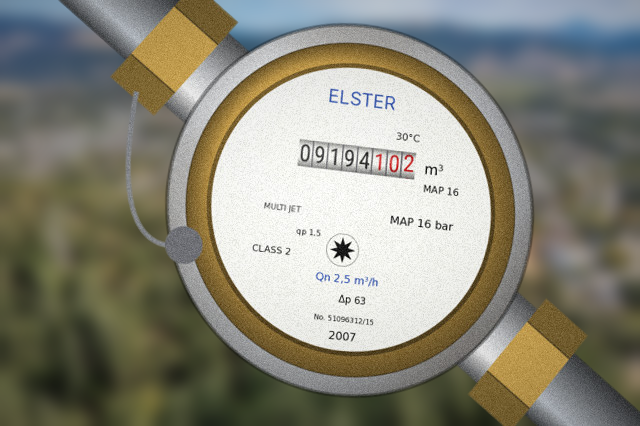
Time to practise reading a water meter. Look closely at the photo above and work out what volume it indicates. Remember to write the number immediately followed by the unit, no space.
9194.102m³
